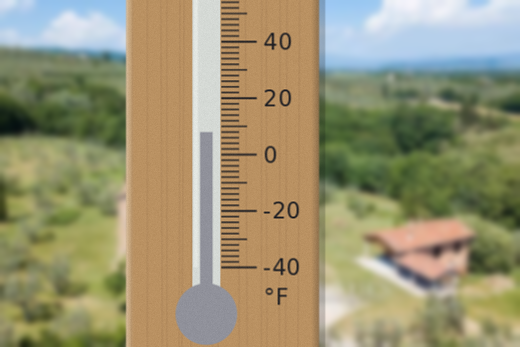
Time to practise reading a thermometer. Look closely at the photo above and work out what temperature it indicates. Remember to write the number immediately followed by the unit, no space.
8°F
